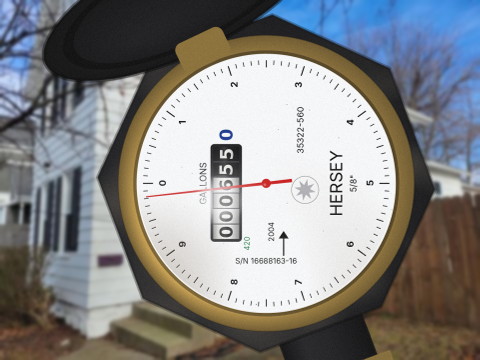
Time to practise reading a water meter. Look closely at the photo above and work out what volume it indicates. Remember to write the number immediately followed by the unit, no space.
6549.8gal
